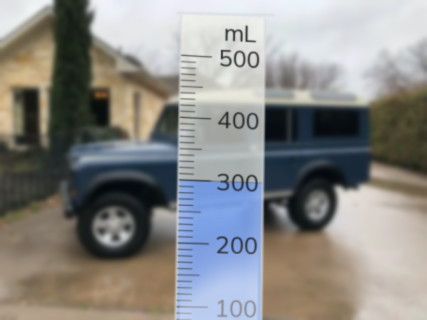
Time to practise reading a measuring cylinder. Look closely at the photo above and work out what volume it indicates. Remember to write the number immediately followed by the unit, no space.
300mL
